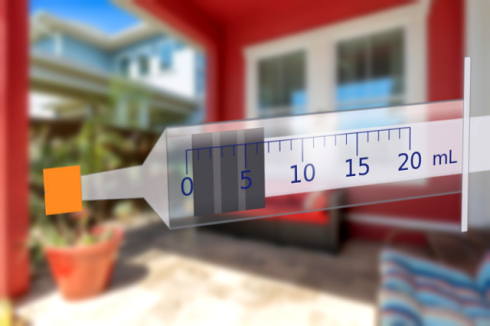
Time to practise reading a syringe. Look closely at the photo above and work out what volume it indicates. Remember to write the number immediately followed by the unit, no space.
0.5mL
